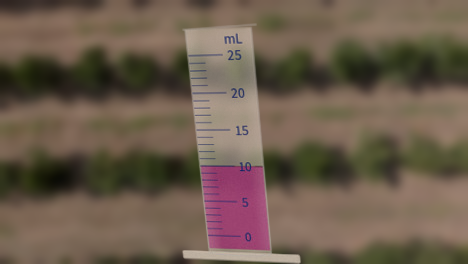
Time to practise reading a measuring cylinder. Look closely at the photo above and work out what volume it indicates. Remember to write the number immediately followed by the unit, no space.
10mL
